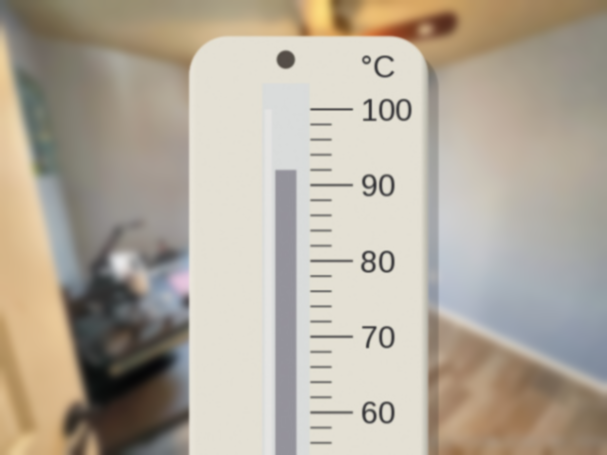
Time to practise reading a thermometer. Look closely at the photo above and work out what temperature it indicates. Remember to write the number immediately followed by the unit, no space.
92°C
